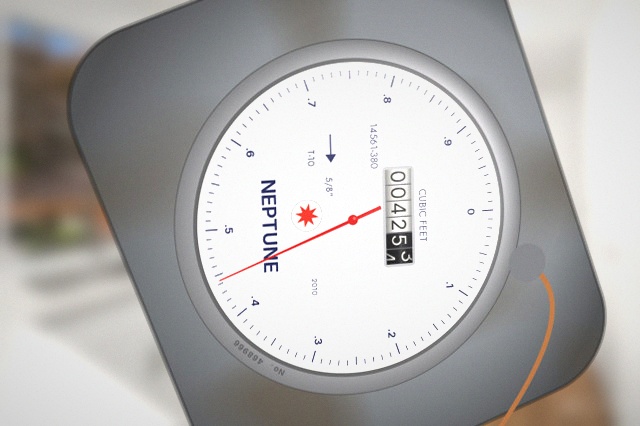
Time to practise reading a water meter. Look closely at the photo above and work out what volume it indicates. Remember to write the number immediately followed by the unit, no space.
4253.44ft³
